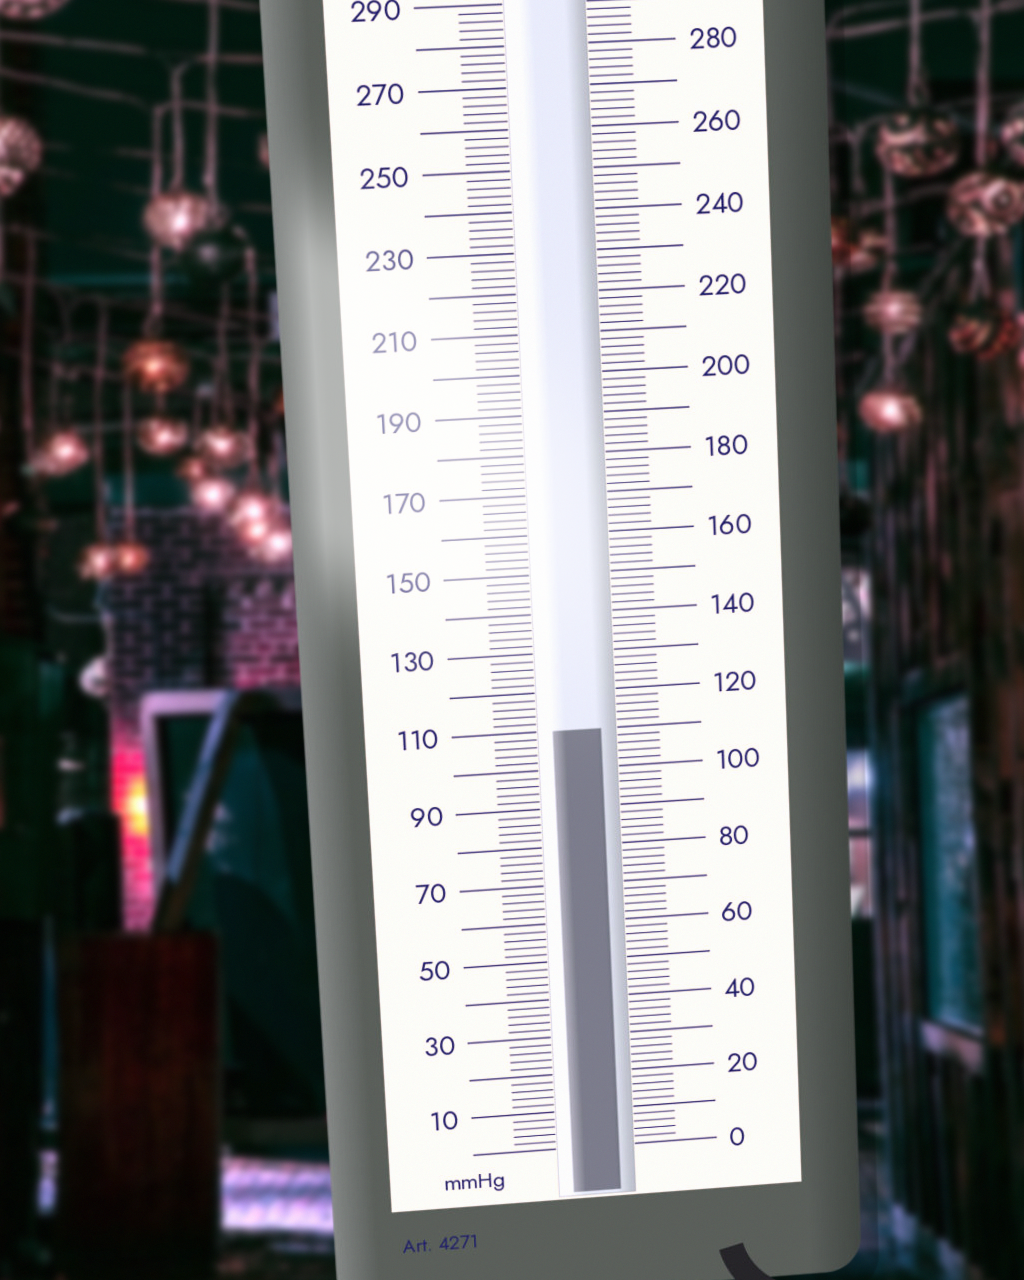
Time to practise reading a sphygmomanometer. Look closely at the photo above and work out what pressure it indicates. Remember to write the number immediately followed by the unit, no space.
110mmHg
